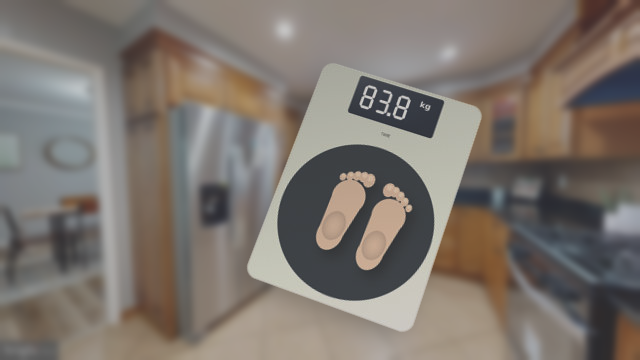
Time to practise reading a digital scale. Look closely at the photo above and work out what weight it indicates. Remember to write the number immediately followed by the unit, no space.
83.8kg
